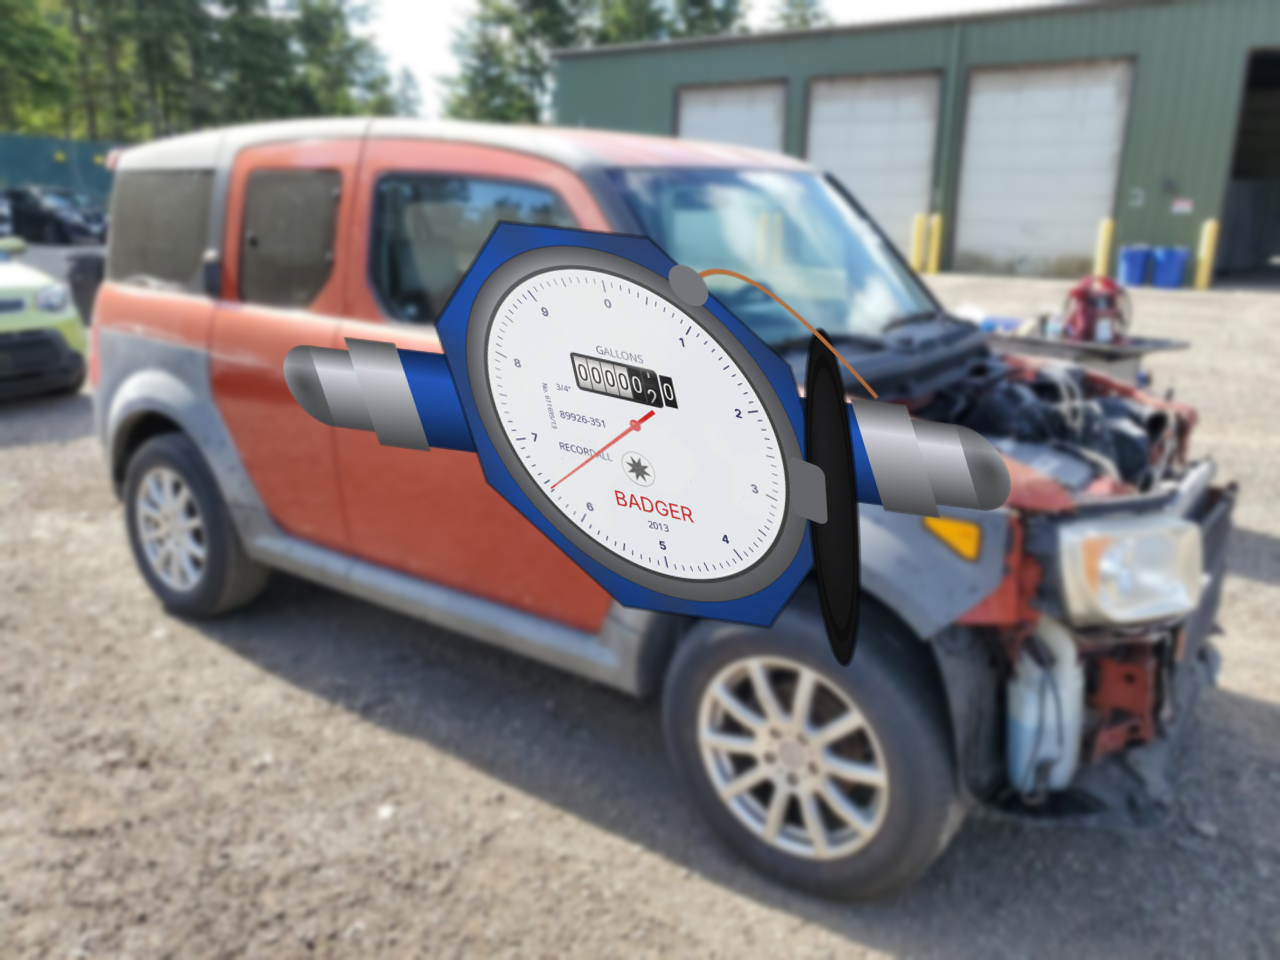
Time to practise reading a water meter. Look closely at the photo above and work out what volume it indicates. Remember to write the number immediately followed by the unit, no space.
16.4gal
